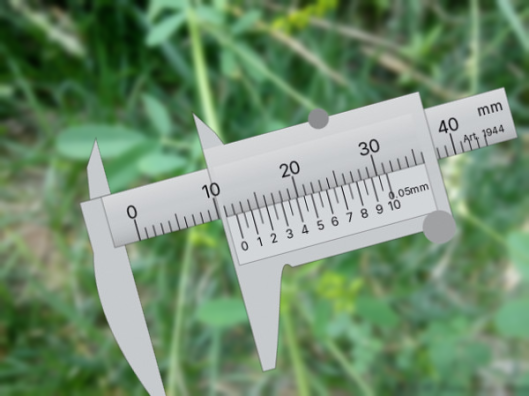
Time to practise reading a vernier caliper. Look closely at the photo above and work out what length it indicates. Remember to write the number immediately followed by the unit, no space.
12.2mm
